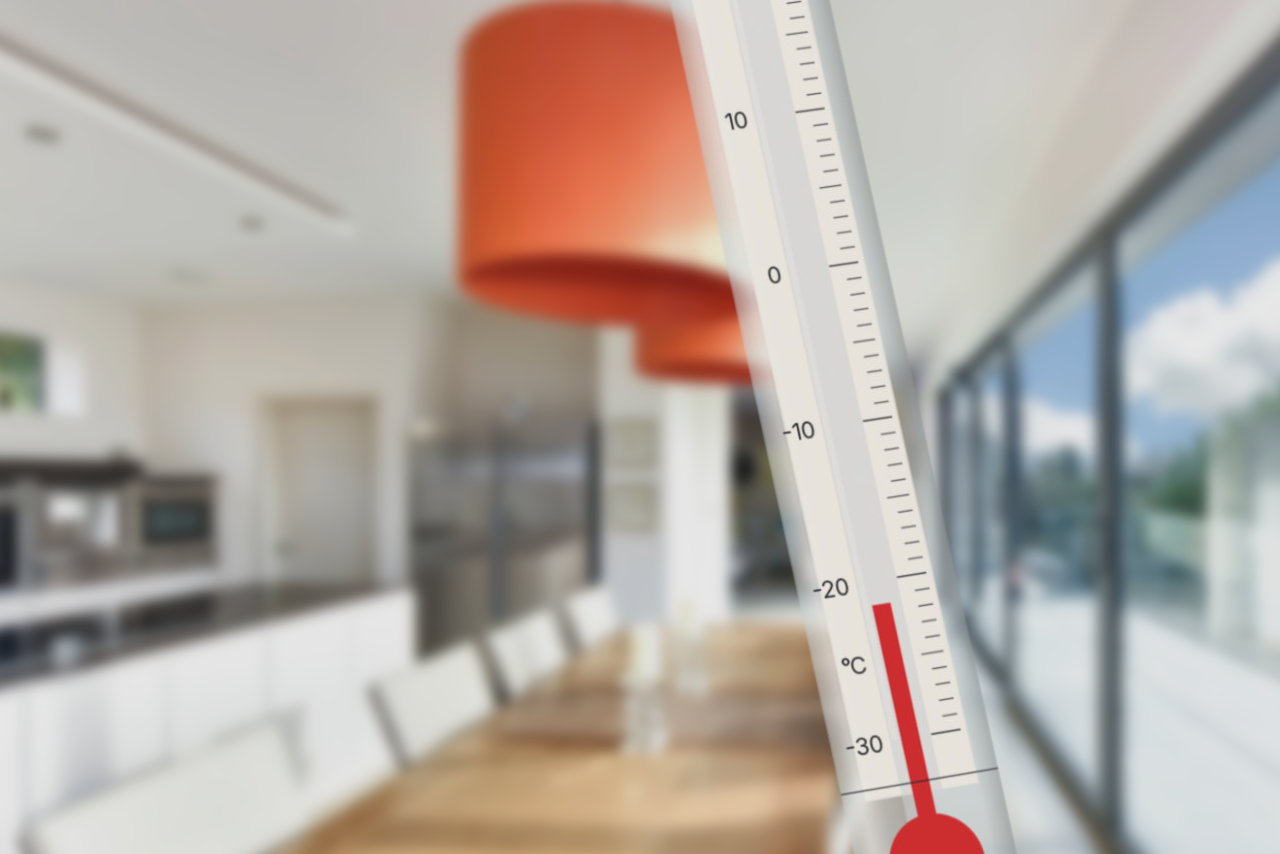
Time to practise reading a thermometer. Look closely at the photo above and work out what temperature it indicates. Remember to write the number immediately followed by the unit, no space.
-21.5°C
